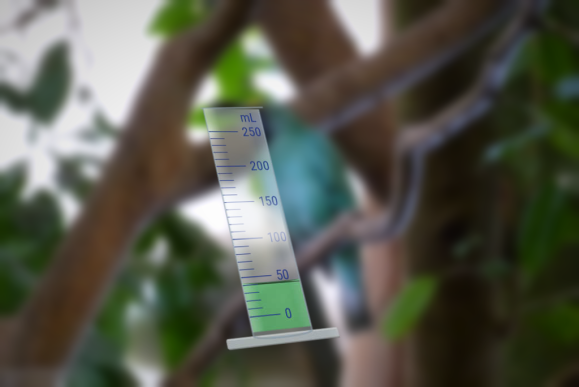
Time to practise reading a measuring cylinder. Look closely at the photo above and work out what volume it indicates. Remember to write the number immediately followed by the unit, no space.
40mL
